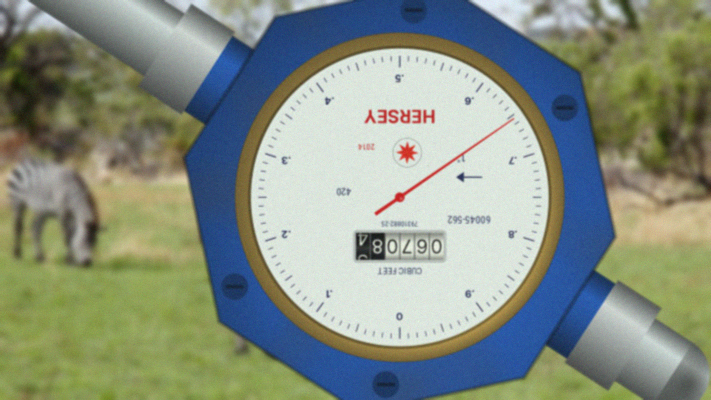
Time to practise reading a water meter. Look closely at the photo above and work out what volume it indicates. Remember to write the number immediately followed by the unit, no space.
67083.65ft³
